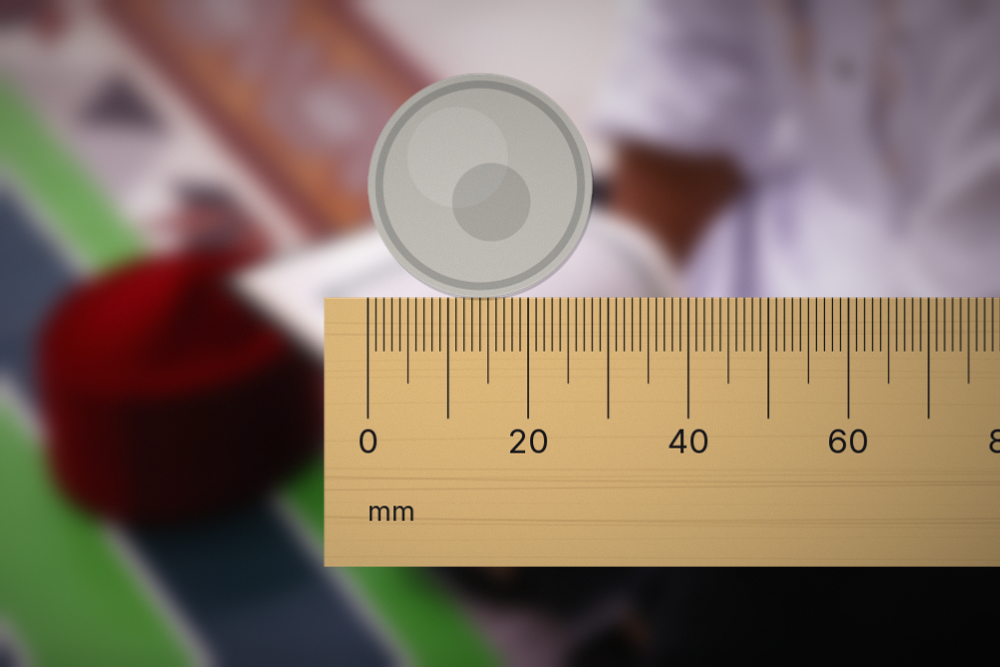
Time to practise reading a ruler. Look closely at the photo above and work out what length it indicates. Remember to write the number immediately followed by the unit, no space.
28mm
